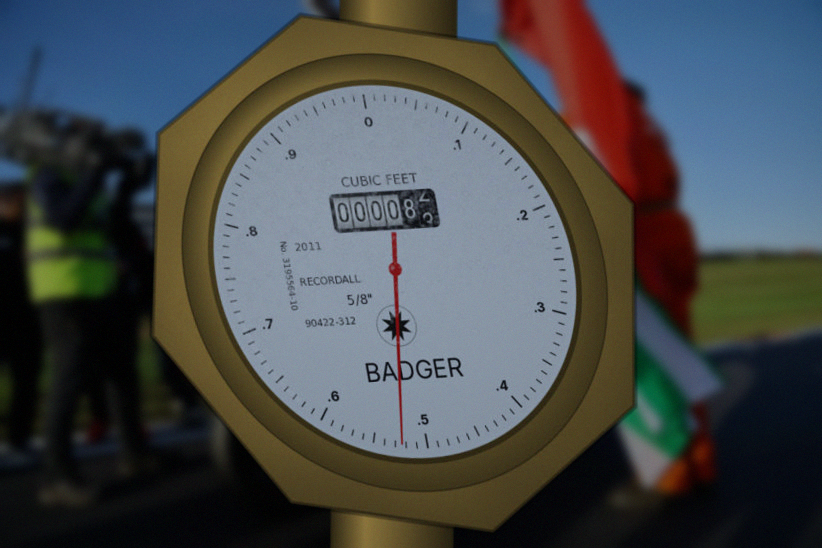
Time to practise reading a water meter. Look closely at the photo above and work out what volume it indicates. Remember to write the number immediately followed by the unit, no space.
82.52ft³
